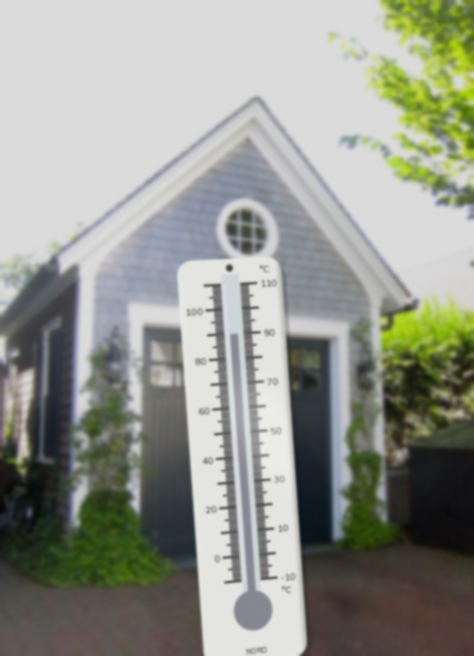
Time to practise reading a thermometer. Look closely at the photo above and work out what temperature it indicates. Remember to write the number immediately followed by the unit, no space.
90°C
